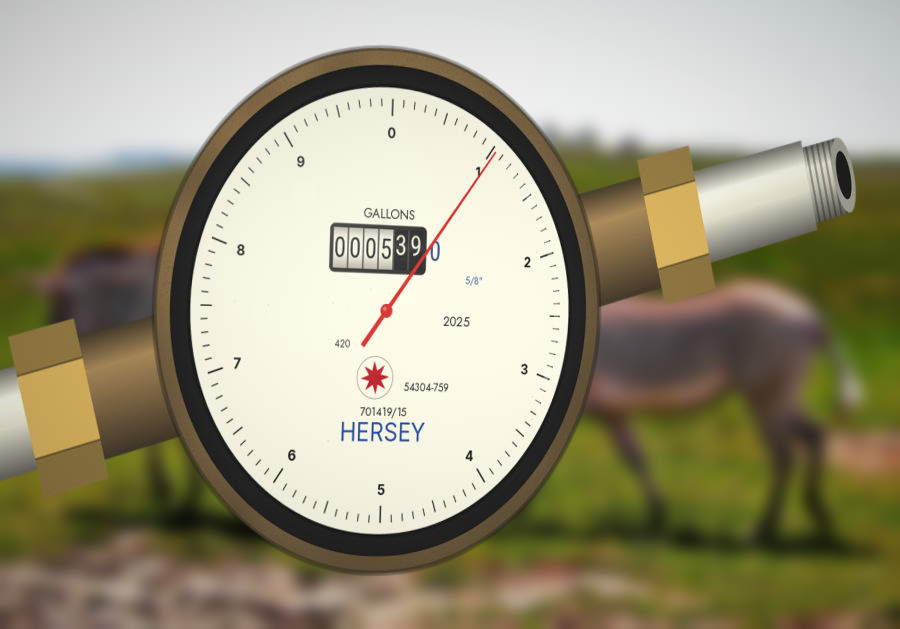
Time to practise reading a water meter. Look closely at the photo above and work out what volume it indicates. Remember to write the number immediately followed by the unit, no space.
5391.0gal
